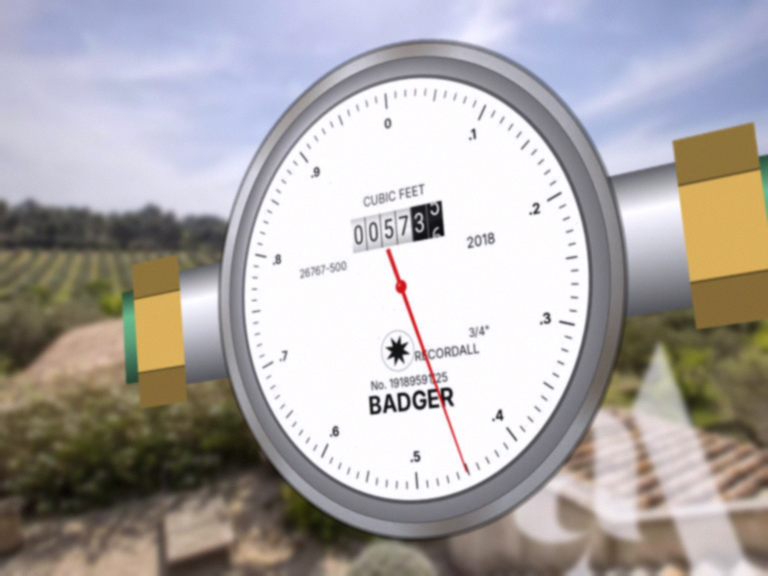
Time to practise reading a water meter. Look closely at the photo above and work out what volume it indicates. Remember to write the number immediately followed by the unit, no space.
5735.45ft³
